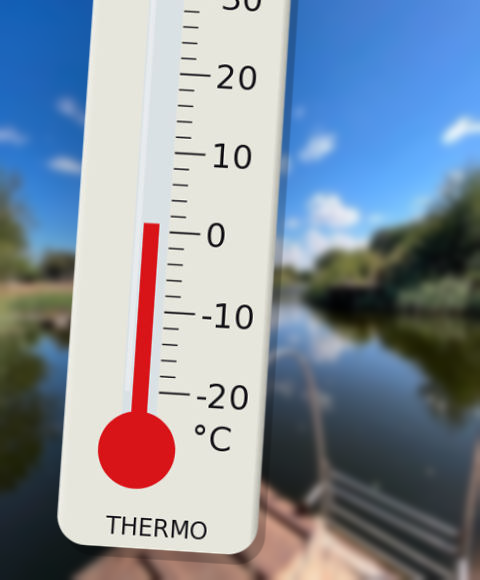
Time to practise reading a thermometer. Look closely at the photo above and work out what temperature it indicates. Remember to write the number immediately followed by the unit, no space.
1°C
